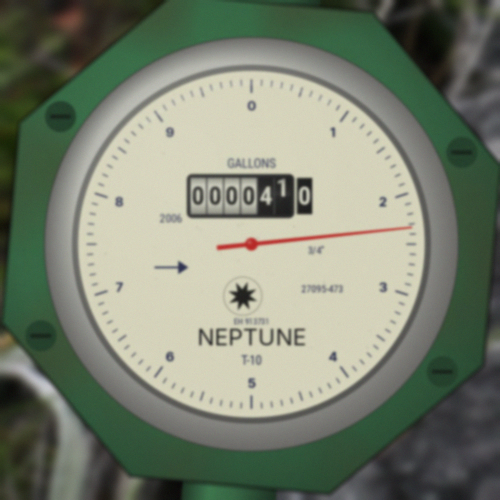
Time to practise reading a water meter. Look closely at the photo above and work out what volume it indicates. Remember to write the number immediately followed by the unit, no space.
412.3gal
